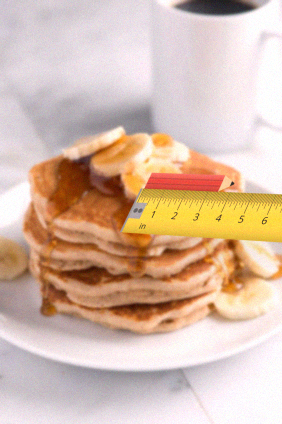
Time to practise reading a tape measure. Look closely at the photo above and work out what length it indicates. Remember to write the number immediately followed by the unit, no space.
4in
